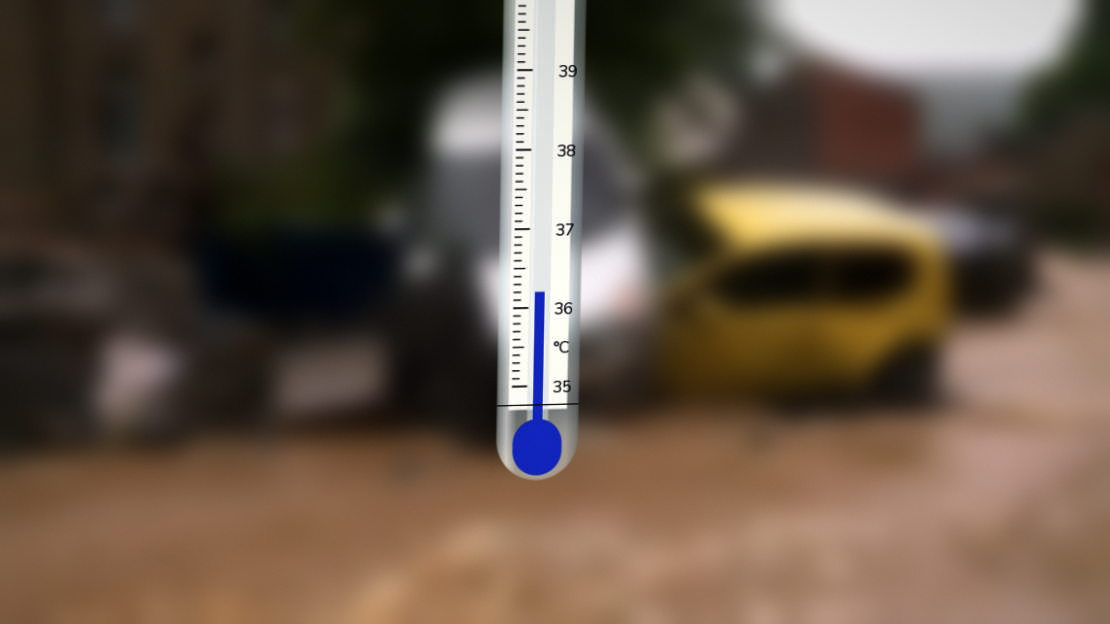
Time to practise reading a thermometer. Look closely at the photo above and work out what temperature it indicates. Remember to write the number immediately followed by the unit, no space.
36.2°C
